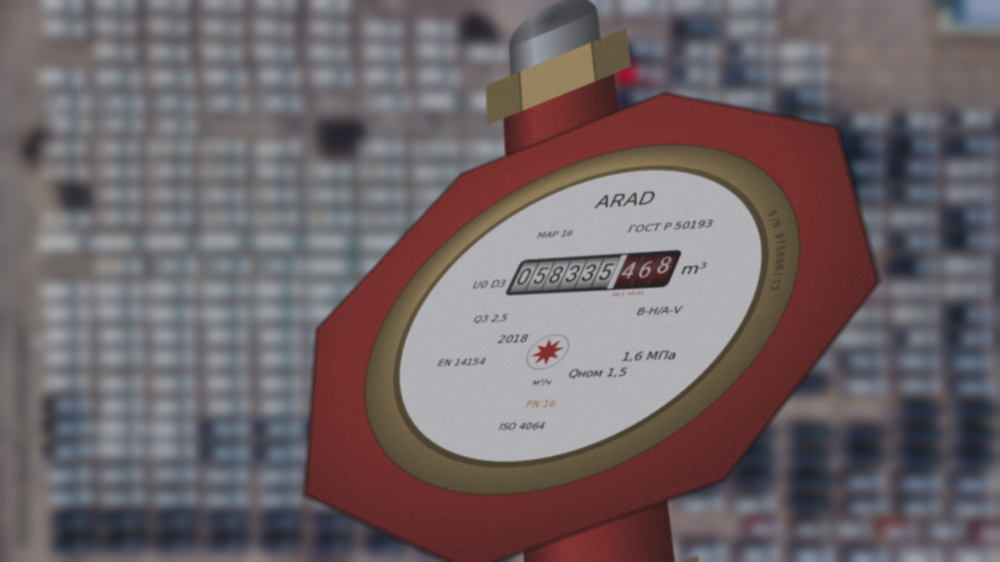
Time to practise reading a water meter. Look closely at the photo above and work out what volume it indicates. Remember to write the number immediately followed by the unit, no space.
58335.468m³
